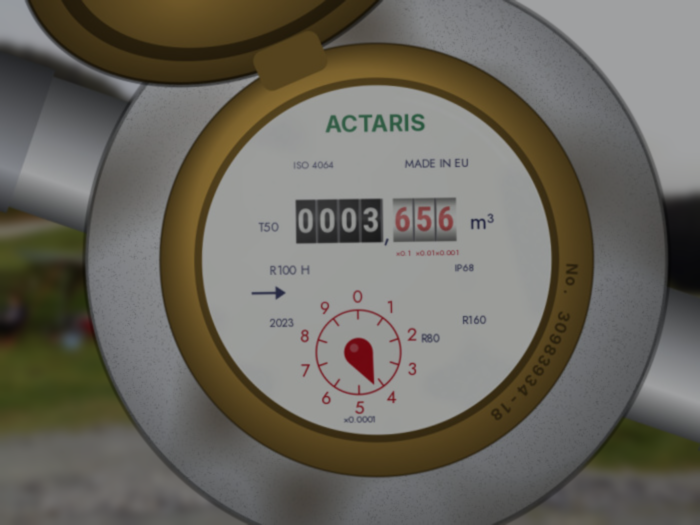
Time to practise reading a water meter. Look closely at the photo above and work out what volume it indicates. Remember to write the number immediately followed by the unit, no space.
3.6564m³
